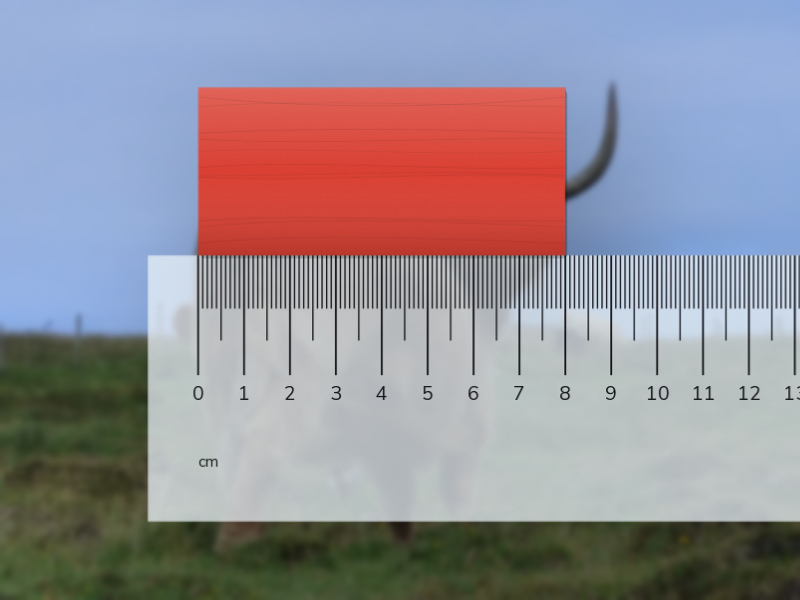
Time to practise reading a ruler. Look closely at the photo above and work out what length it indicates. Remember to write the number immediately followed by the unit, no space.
8cm
